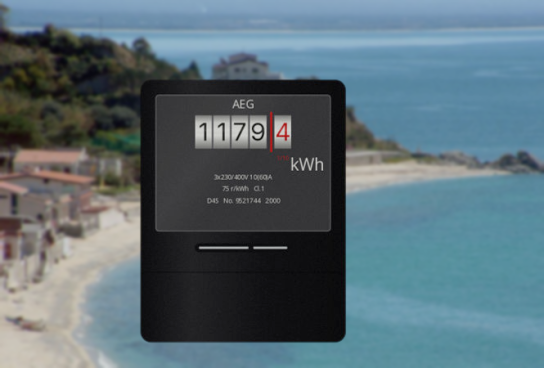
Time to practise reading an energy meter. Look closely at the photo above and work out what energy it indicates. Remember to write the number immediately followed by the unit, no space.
1179.4kWh
